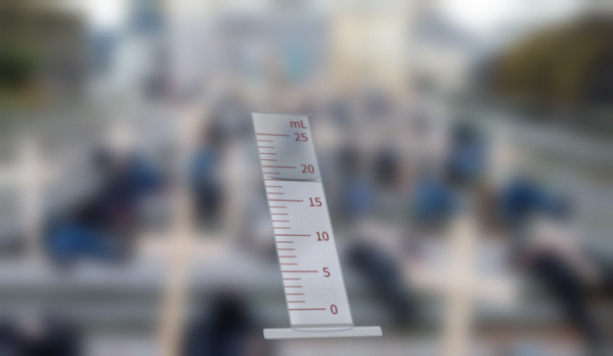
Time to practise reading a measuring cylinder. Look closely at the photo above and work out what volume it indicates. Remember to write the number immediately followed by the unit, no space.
18mL
